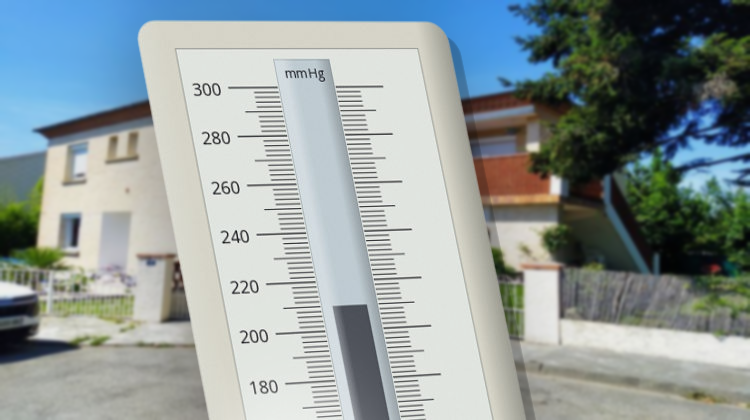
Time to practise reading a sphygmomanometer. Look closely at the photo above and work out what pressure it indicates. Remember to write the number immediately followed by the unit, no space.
210mmHg
